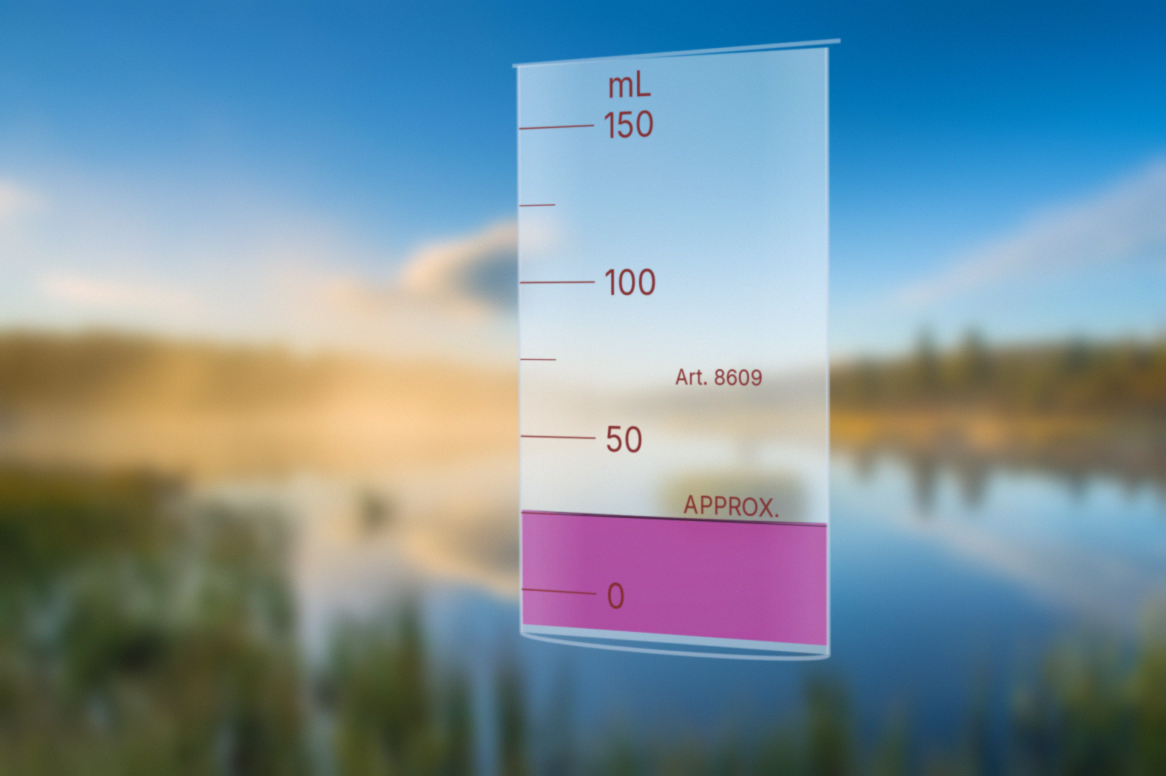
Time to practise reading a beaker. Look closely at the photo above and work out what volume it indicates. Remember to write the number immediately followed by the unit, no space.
25mL
